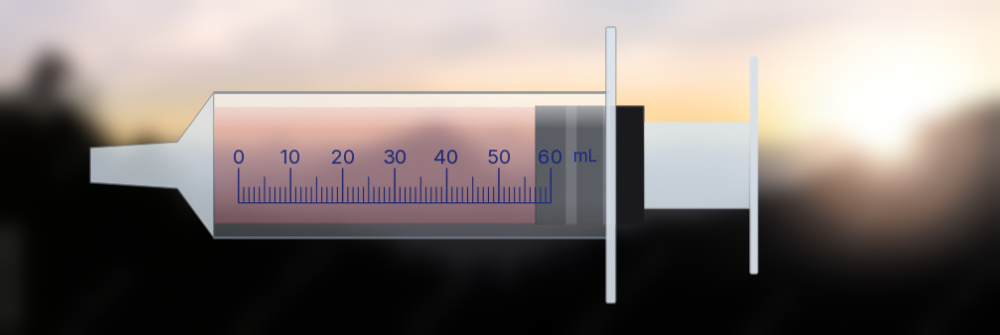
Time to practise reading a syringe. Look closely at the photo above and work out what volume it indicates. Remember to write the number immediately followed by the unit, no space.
57mL
